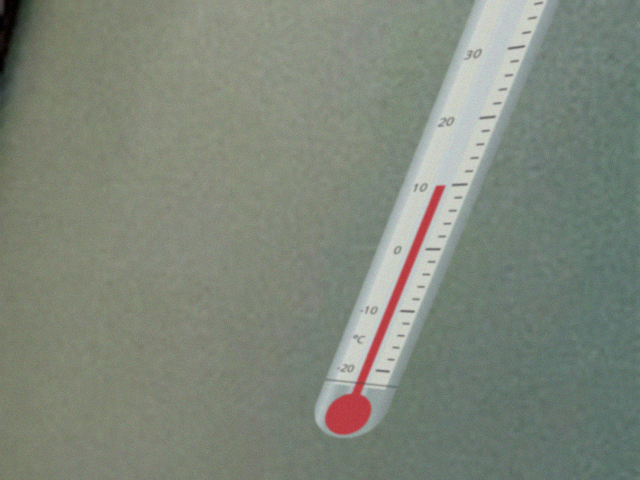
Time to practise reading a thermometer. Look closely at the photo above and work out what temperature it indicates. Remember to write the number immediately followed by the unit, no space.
10°C
